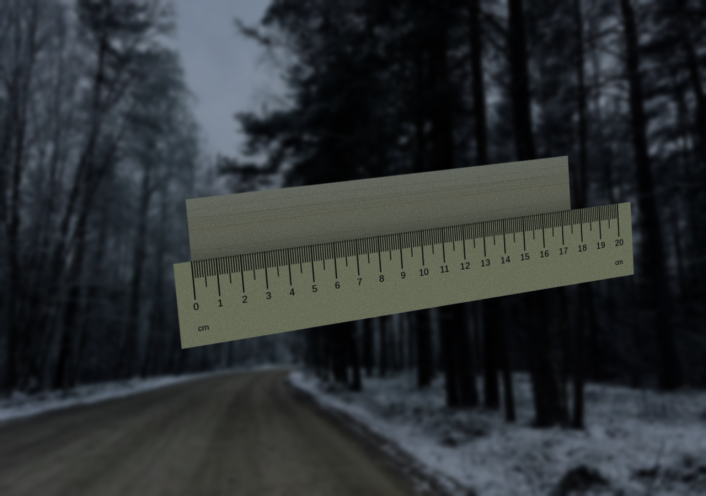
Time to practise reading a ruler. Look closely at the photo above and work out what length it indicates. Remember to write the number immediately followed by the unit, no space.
17.5cm
